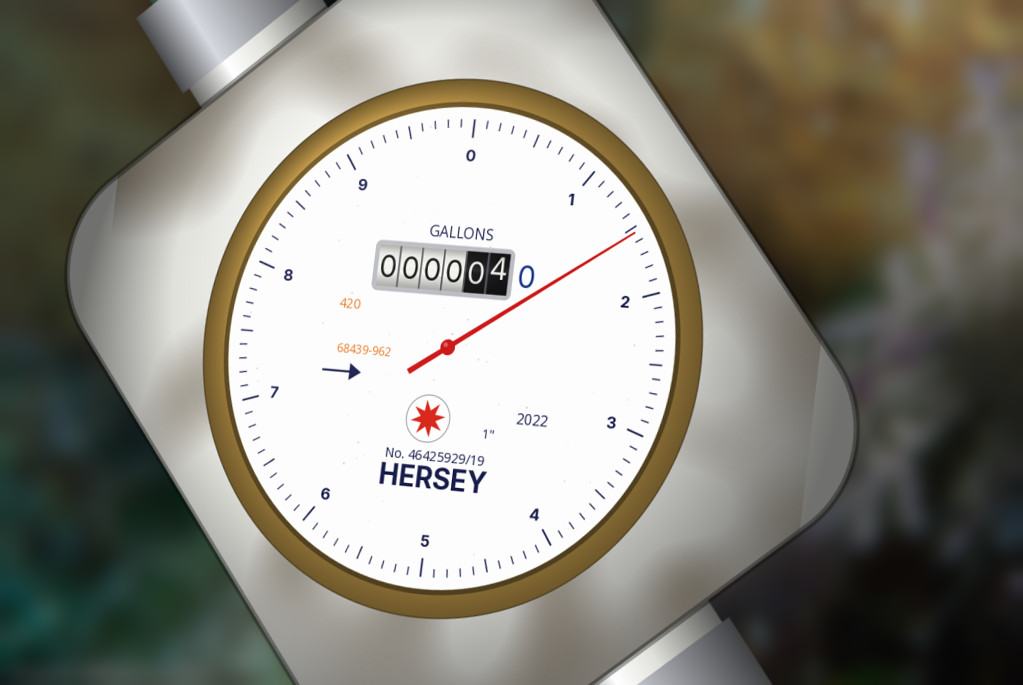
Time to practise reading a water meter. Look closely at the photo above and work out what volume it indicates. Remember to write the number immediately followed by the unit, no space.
41.5gal
